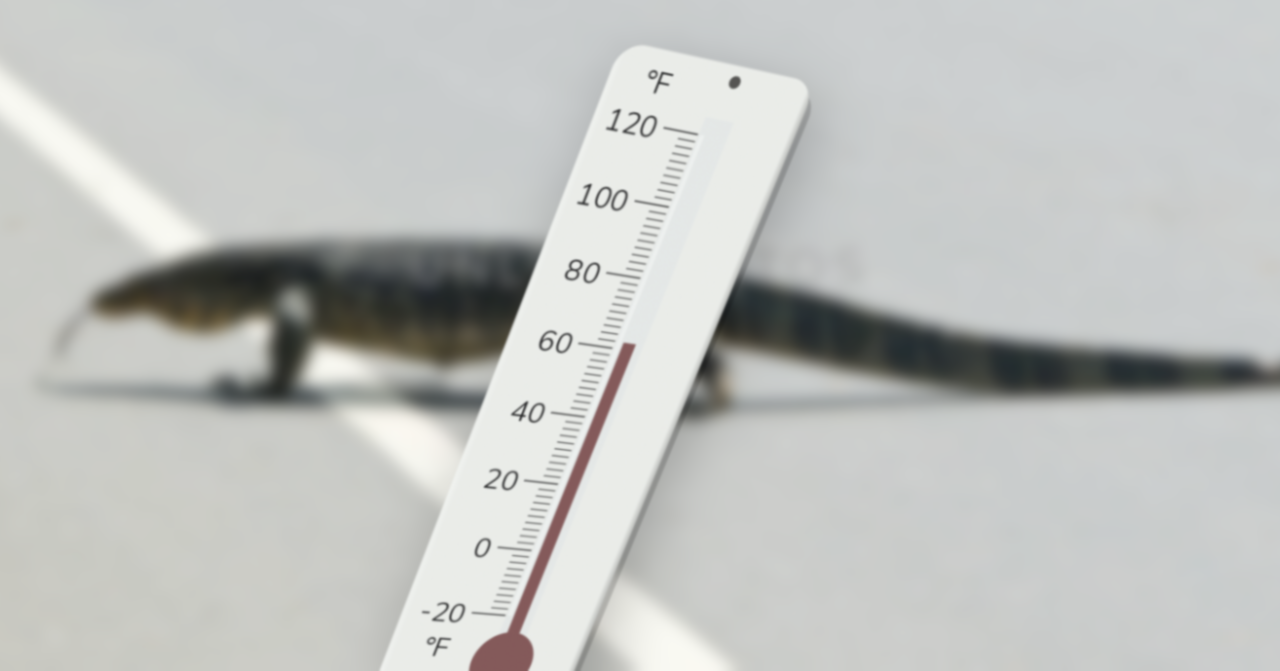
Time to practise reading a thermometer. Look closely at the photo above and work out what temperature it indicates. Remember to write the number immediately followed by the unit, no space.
62°F
